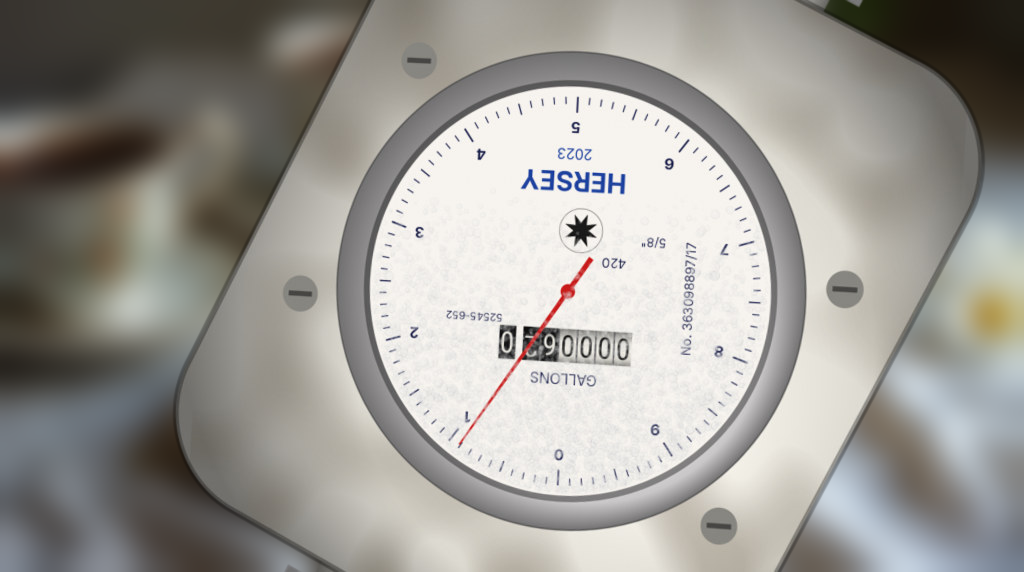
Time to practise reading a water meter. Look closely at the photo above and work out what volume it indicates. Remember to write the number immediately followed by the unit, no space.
620.9gal
